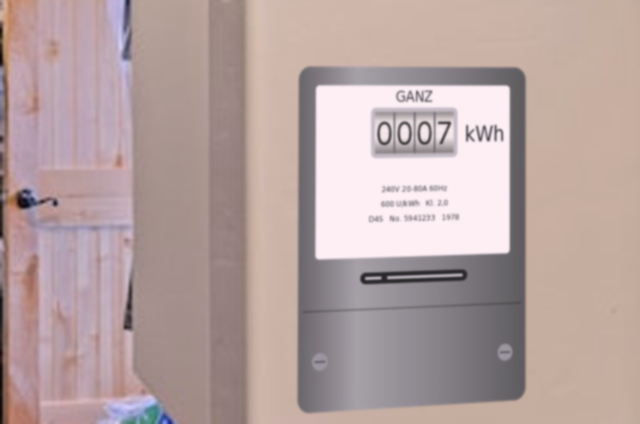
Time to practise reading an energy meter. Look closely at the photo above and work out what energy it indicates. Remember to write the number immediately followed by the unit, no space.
7kWh
